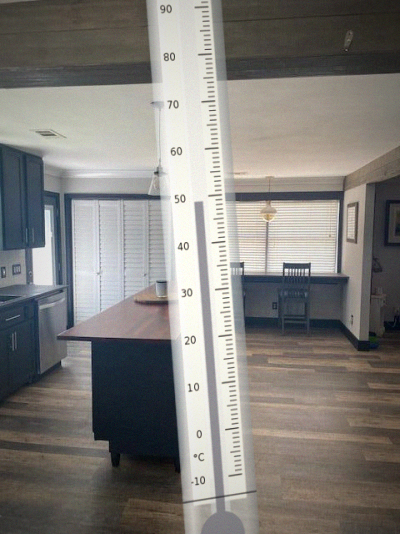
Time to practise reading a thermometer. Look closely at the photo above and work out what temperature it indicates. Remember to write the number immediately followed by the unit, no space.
49°C
